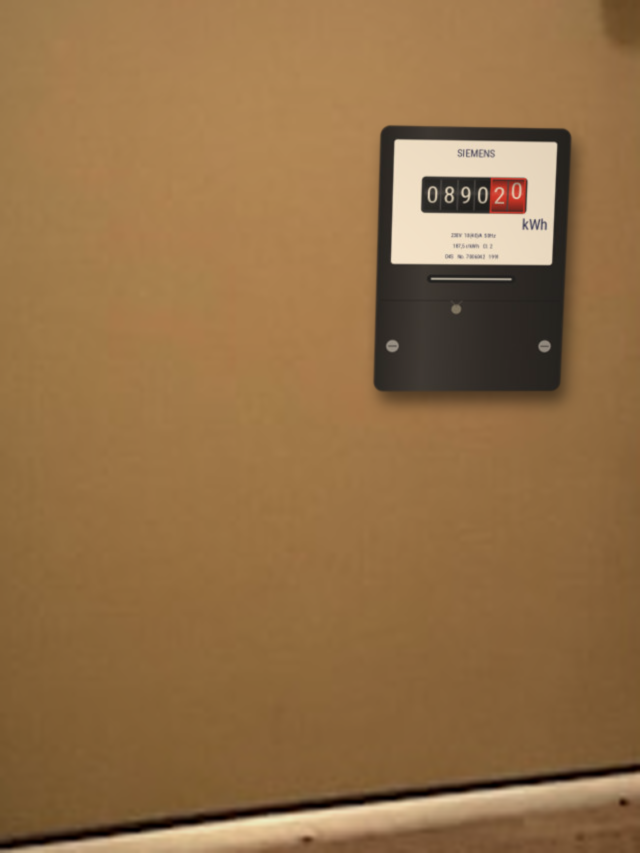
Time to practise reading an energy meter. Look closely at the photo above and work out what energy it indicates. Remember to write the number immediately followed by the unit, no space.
890.20kWh
